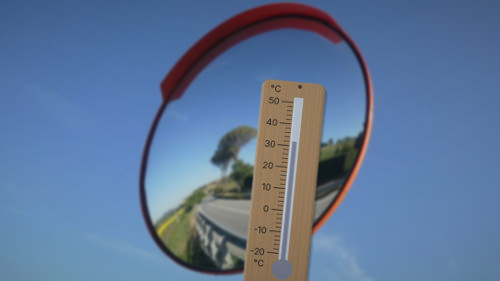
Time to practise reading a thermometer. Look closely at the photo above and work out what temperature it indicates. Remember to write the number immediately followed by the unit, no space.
32°C
